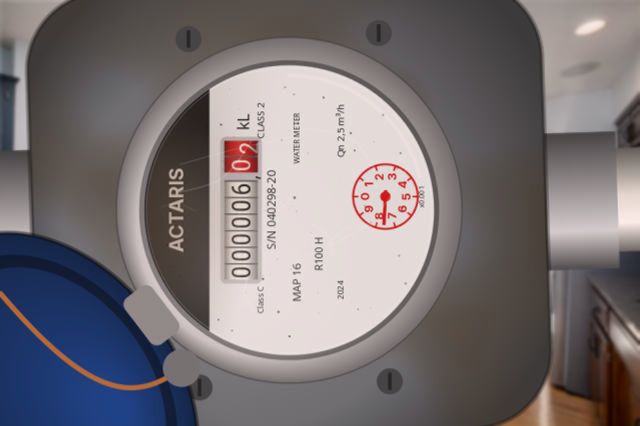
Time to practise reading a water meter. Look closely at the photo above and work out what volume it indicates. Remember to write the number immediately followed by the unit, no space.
6.017kL
